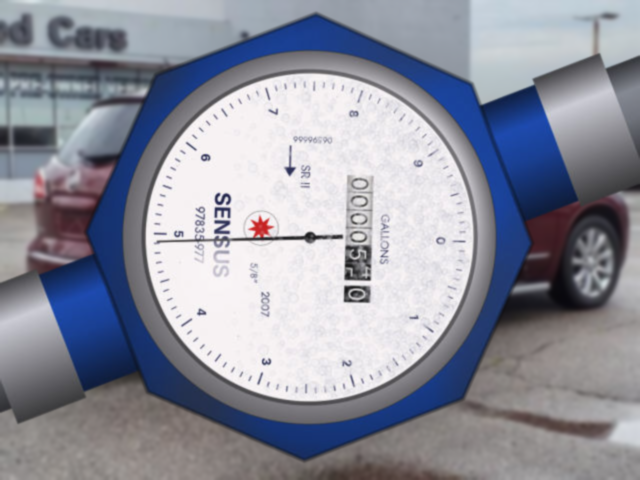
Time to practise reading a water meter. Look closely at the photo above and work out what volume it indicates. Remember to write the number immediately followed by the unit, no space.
544.9gal
